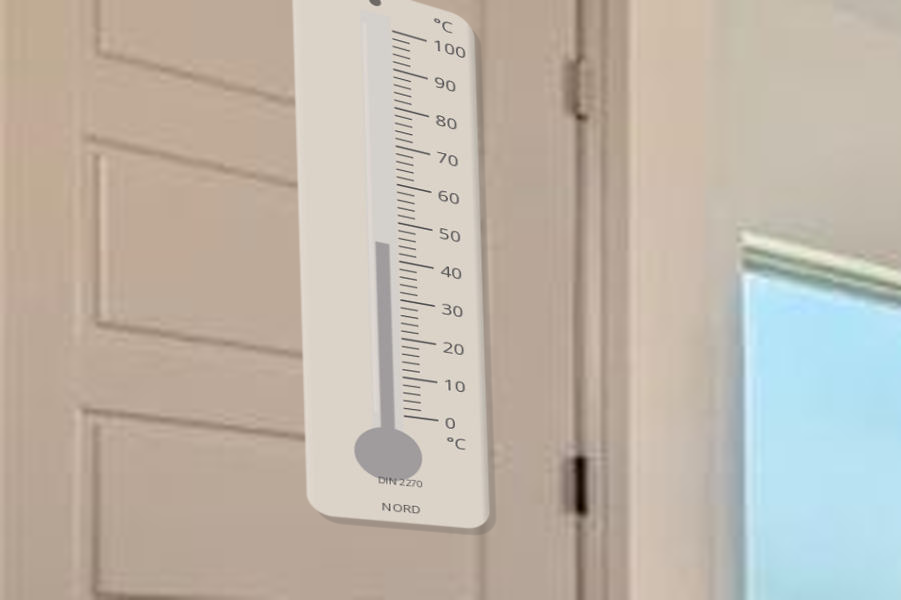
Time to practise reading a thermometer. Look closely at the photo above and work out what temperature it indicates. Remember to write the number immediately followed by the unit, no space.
44°C
